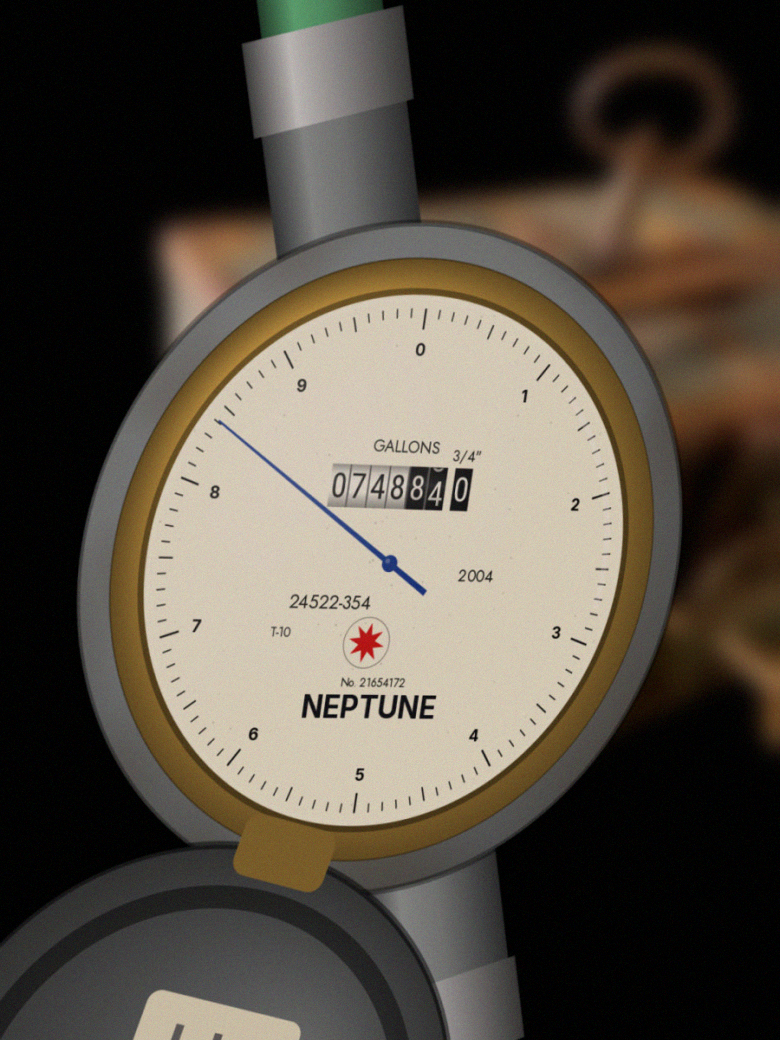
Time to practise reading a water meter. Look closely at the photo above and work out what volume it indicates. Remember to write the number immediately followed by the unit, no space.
748838.4gal
